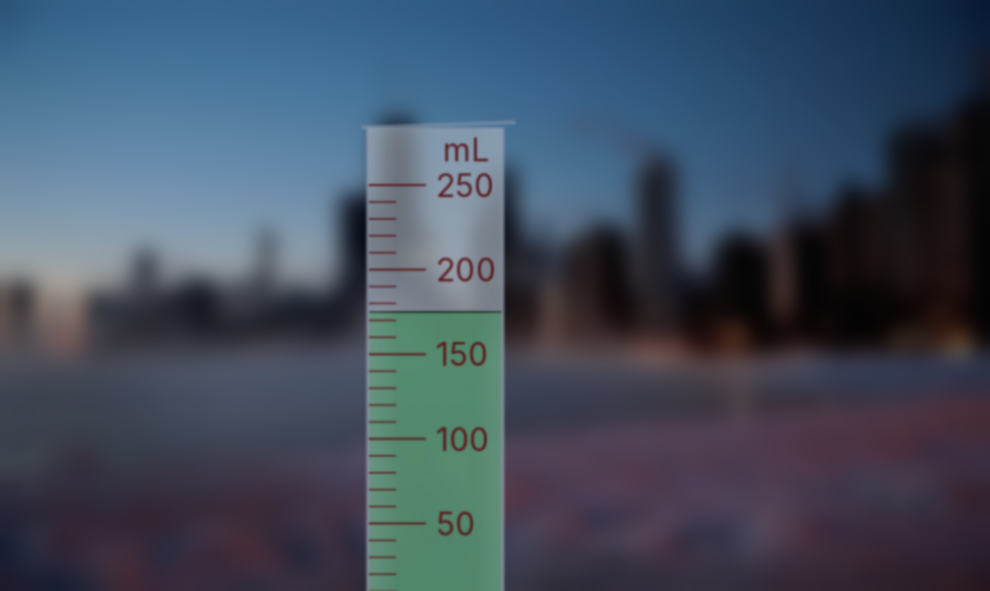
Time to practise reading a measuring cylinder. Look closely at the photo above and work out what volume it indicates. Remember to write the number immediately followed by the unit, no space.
175mL
